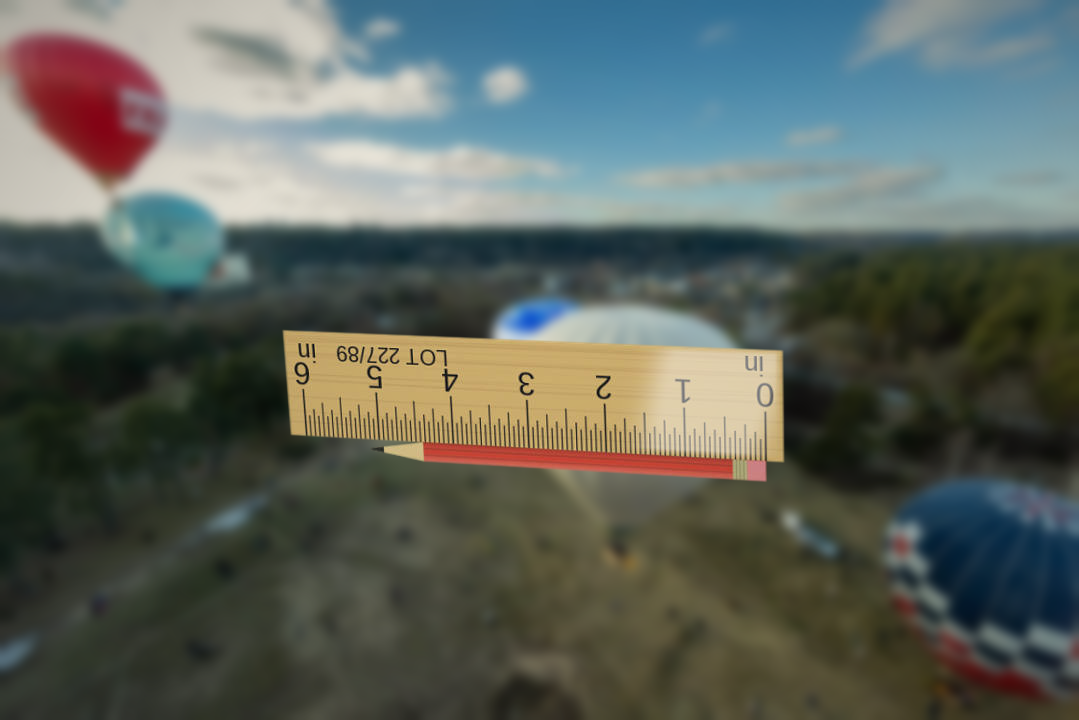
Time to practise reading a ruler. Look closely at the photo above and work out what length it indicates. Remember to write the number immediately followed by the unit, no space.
5.125in
